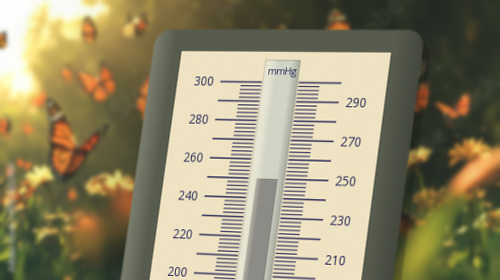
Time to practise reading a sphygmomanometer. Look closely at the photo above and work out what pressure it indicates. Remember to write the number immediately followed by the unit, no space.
250mmHg
